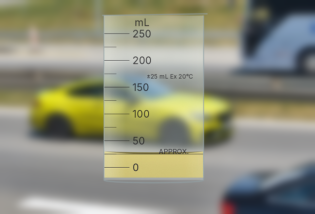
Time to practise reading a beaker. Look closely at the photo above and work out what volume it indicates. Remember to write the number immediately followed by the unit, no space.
25mL
